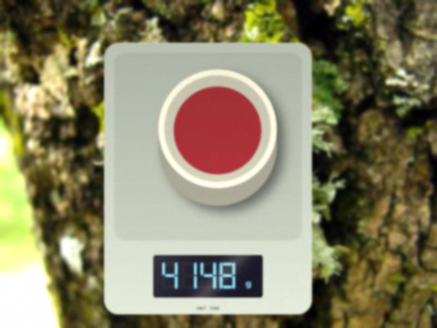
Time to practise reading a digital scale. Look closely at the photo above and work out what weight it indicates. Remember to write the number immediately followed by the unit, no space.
4148g
